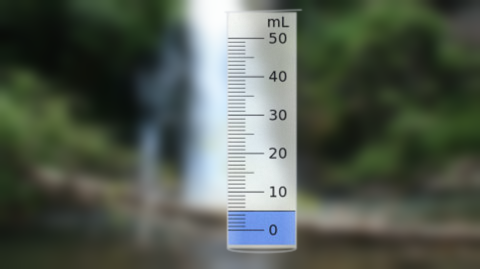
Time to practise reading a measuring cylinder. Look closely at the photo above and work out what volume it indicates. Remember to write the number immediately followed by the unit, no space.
5mL
